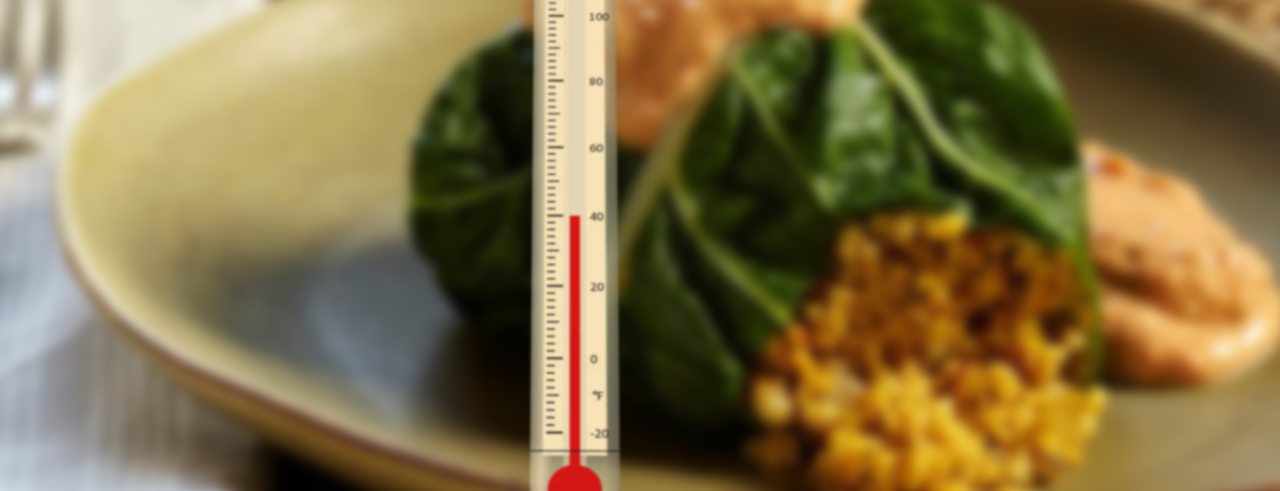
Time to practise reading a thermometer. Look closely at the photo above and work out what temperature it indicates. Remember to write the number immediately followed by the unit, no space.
40°F
